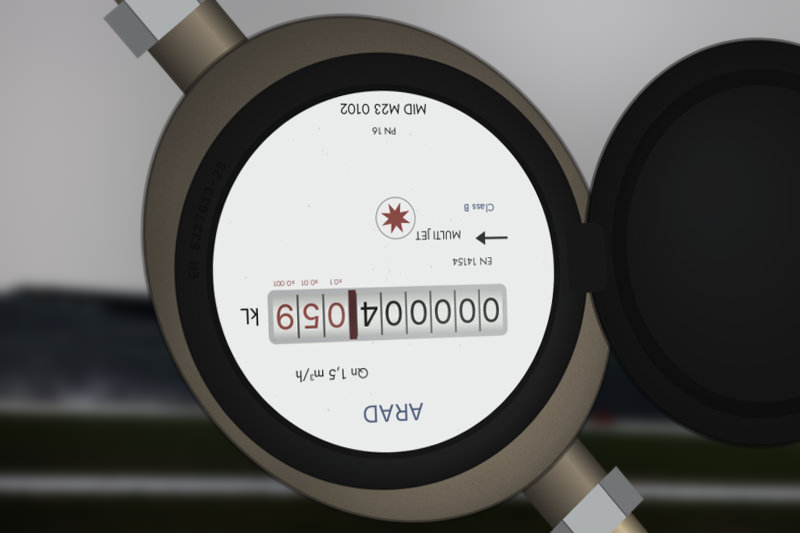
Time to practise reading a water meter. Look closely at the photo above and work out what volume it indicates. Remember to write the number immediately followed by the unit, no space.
4.059kL
